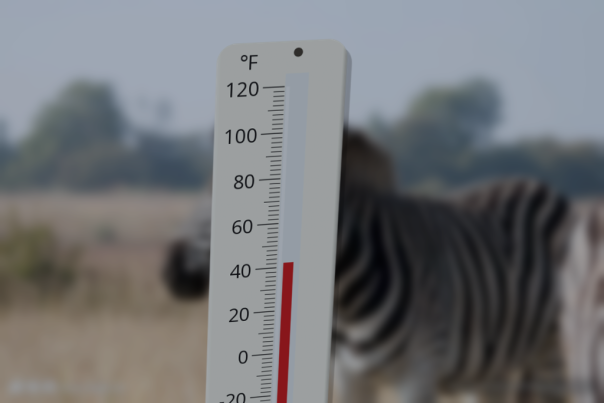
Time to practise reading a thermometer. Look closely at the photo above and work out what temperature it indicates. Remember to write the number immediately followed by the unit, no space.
42°F
